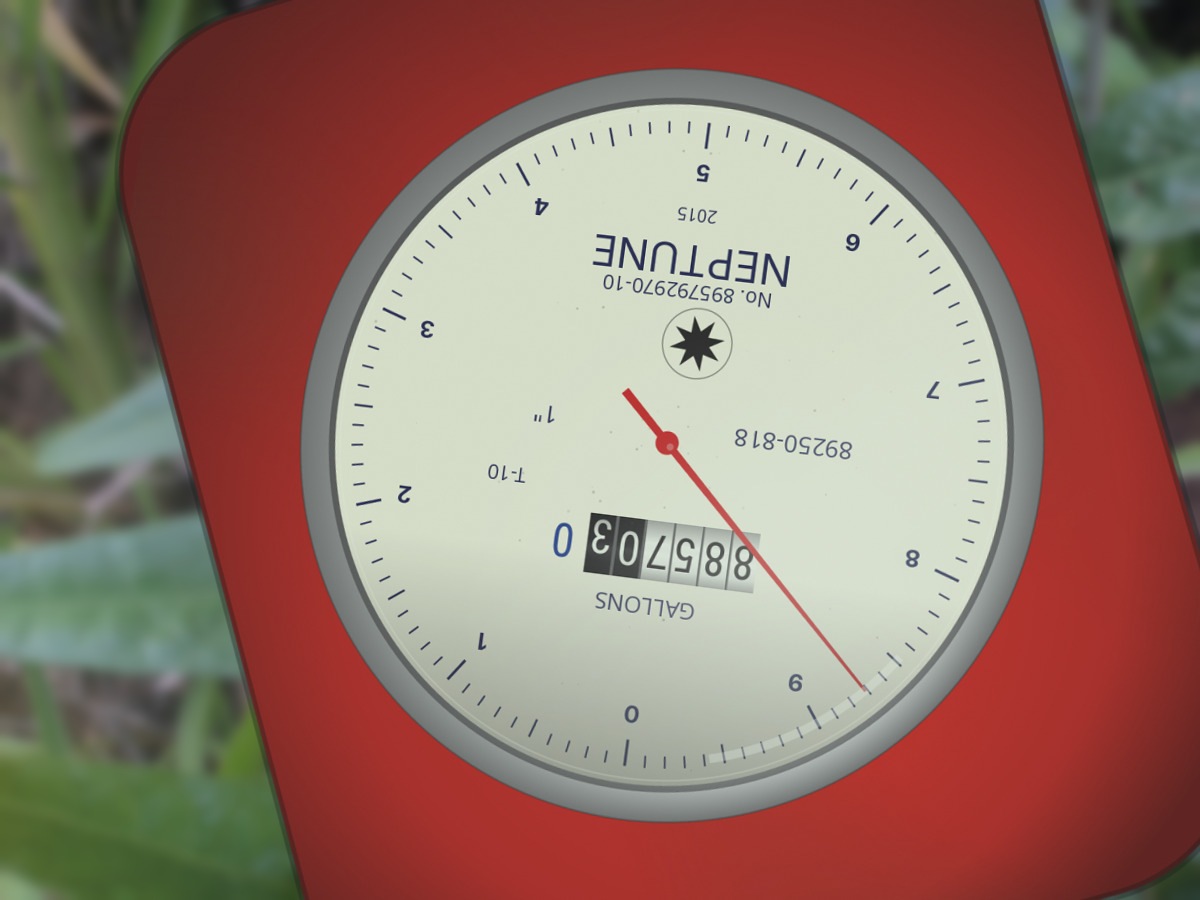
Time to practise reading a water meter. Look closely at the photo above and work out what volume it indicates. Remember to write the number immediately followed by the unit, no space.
8857028.7gal
